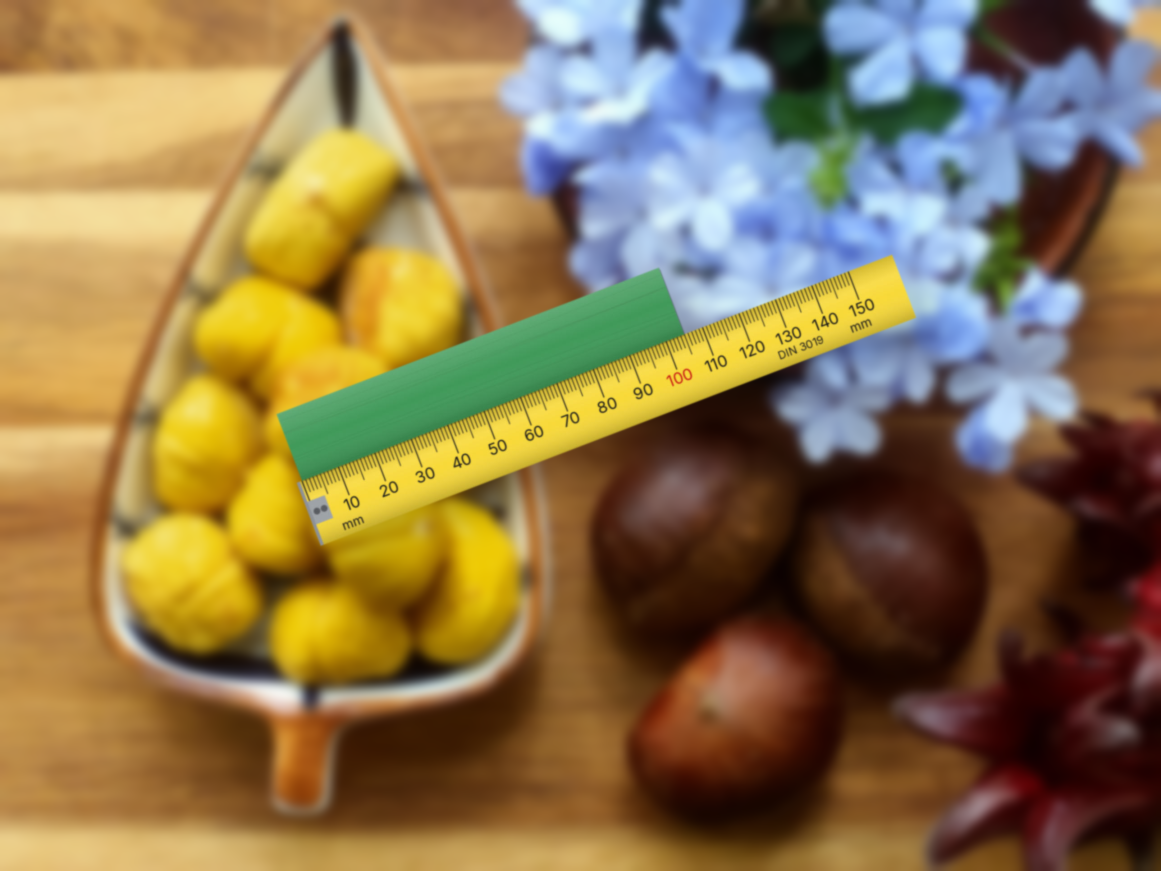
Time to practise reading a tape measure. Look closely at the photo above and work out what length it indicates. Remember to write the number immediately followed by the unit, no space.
105mm
